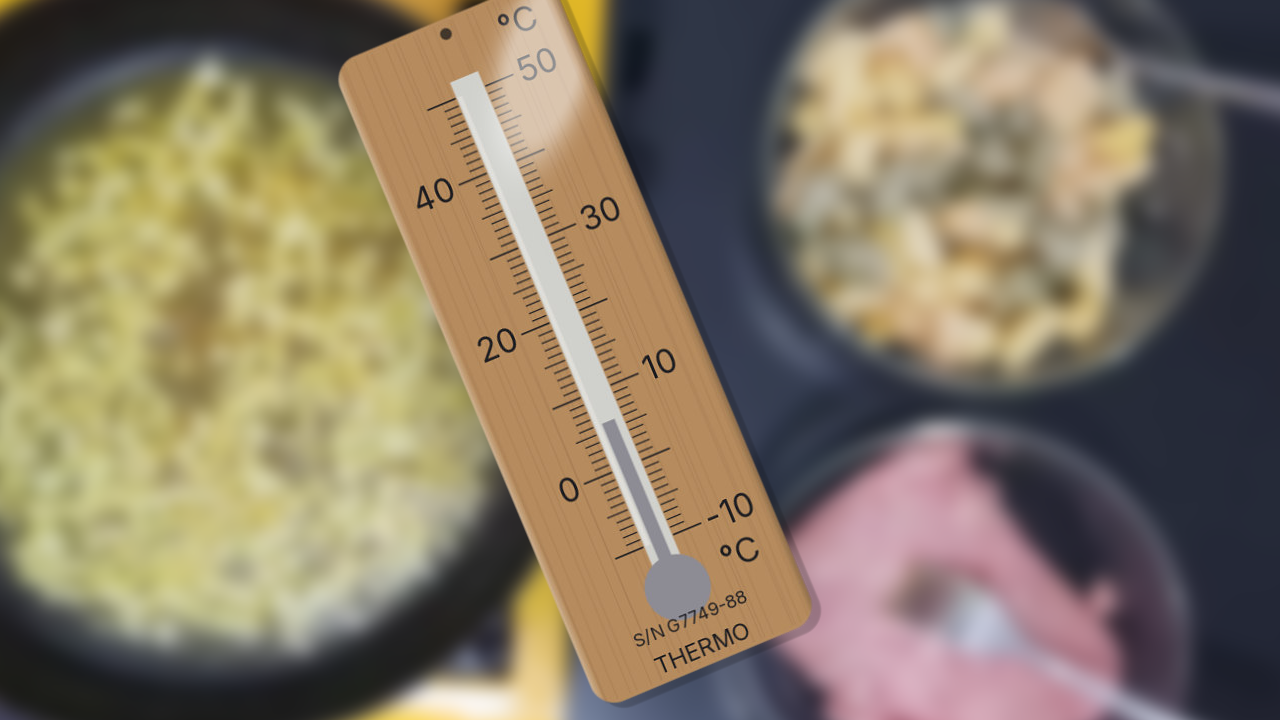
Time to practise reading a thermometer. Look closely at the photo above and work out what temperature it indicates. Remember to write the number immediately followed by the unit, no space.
6°C
